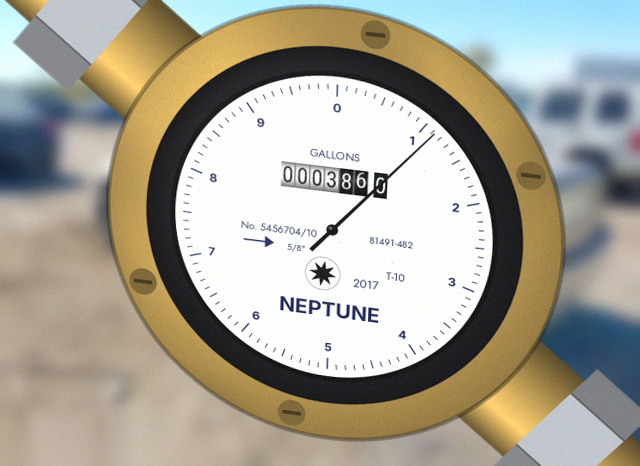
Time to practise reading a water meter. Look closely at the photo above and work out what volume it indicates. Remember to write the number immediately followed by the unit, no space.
3861.1gal
